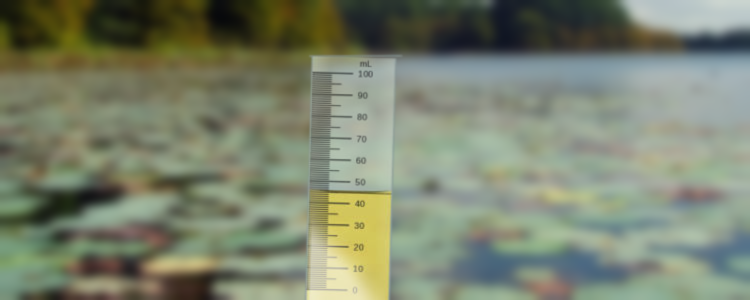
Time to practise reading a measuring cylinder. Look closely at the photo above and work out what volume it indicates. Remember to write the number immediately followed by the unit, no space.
45mL
